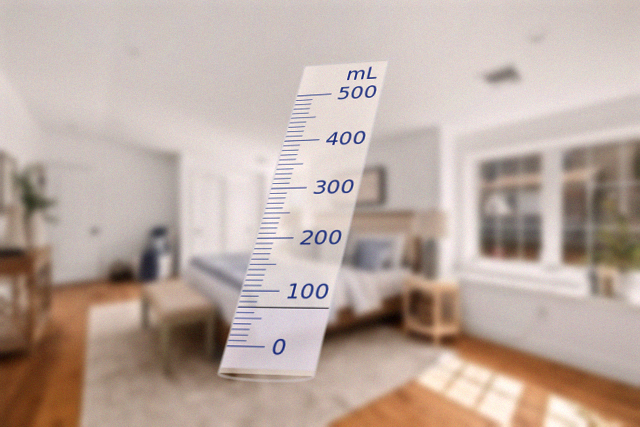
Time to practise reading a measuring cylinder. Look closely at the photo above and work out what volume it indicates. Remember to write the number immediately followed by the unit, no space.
70mL
